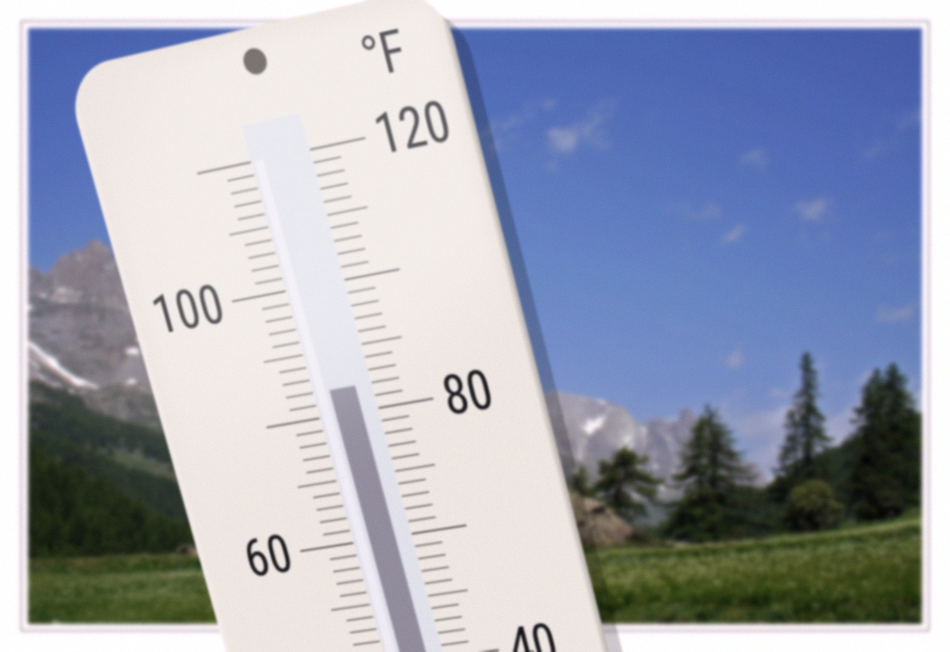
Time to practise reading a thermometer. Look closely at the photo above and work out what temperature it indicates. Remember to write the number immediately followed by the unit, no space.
84°F
